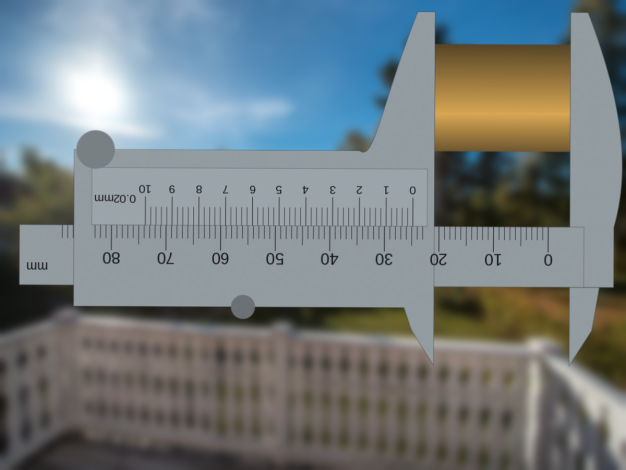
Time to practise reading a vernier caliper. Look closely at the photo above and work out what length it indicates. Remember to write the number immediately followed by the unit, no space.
24.8mm
